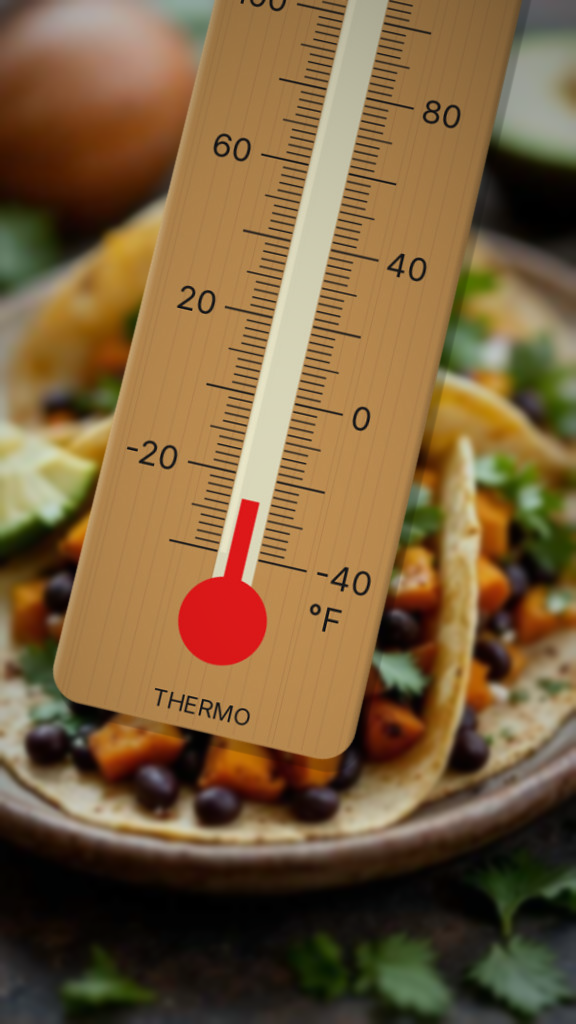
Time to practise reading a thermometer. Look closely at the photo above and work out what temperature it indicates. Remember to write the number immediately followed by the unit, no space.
-26°F
